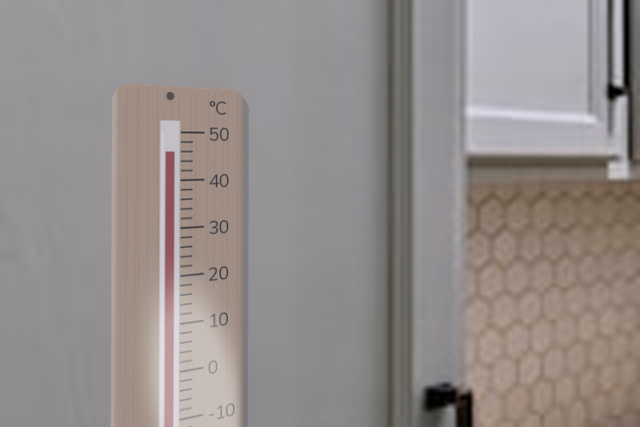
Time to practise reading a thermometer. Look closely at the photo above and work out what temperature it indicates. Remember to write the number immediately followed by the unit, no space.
46°C
